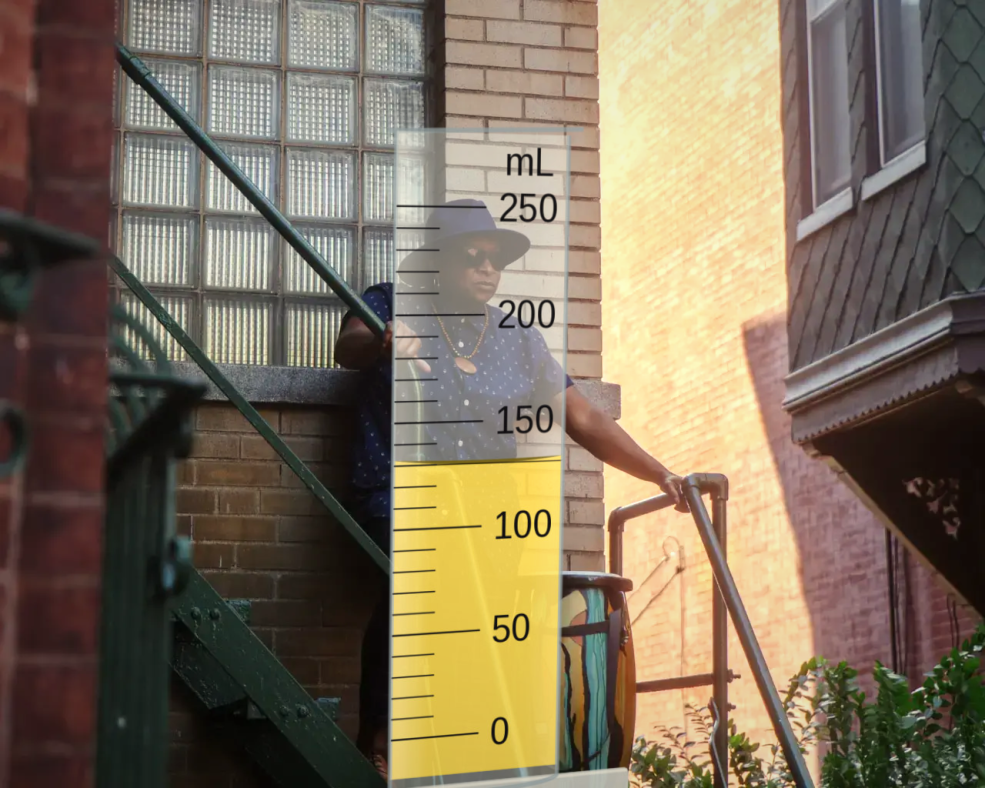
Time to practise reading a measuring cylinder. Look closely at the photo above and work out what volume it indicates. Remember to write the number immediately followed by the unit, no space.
130mL
